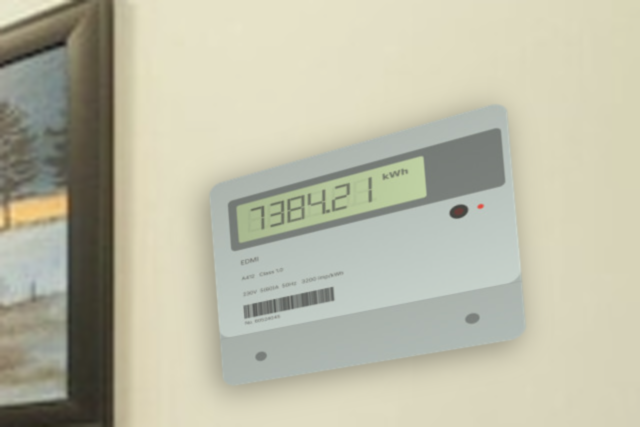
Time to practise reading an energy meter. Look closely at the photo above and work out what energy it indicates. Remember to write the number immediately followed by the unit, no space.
7384.21kWh
